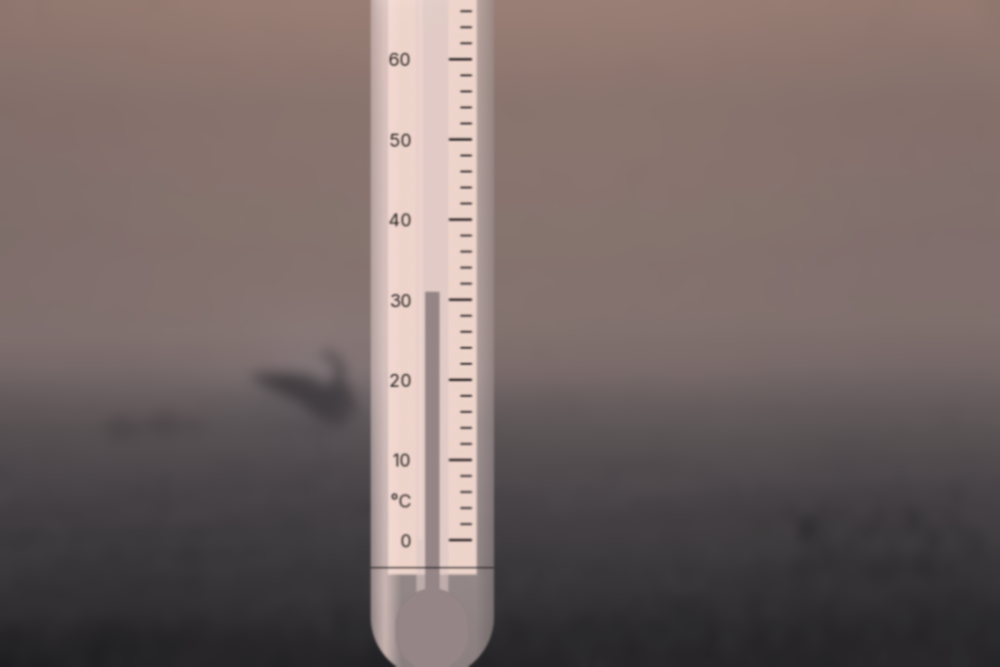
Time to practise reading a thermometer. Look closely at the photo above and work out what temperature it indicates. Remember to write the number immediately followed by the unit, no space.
31°C
